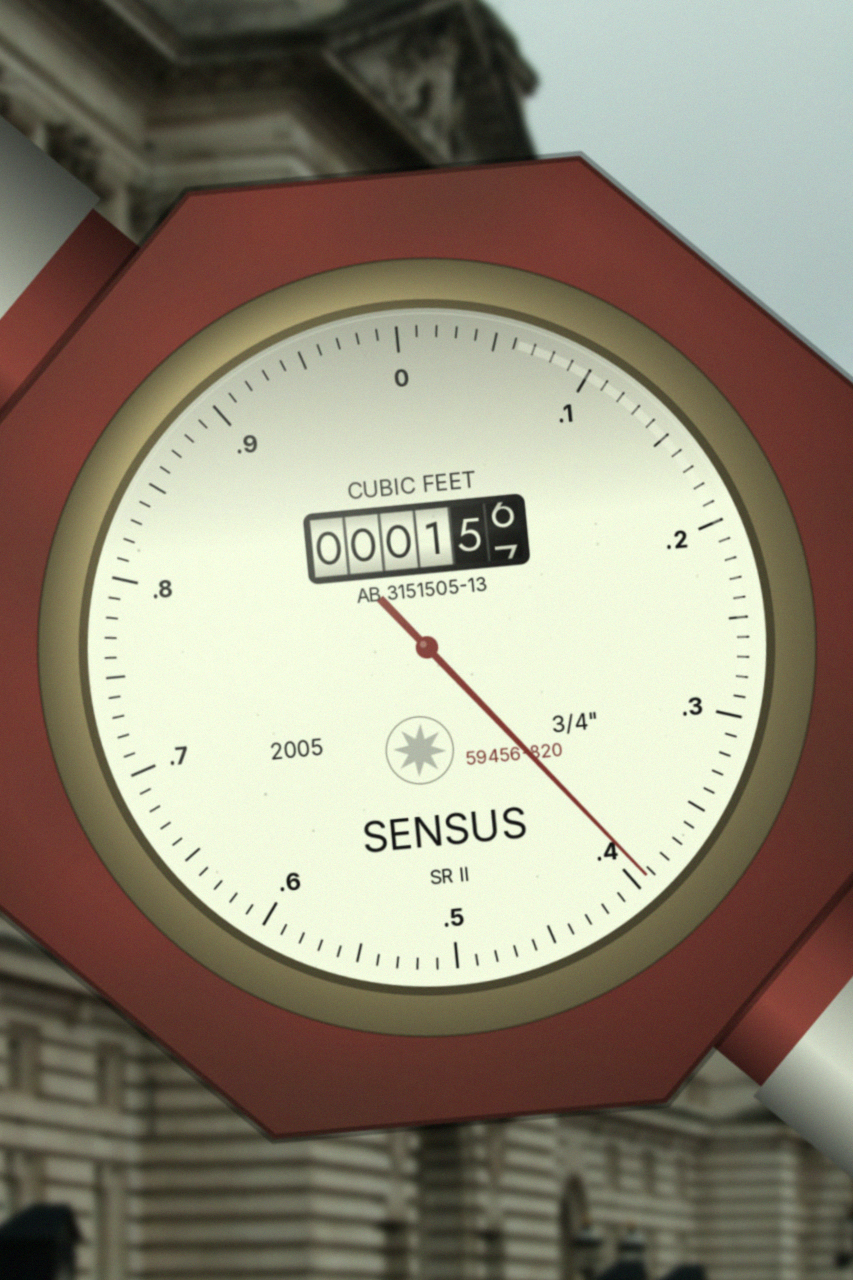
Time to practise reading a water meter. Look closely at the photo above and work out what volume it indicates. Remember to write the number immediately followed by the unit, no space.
156.39ft³
